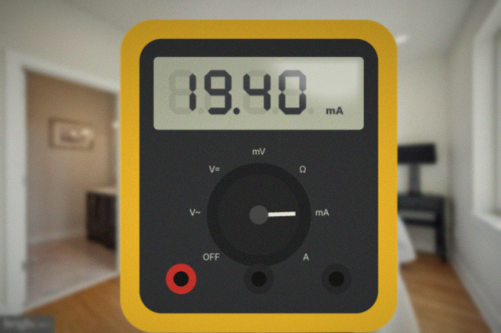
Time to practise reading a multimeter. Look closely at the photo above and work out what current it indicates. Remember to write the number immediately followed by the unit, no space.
19.40mA
